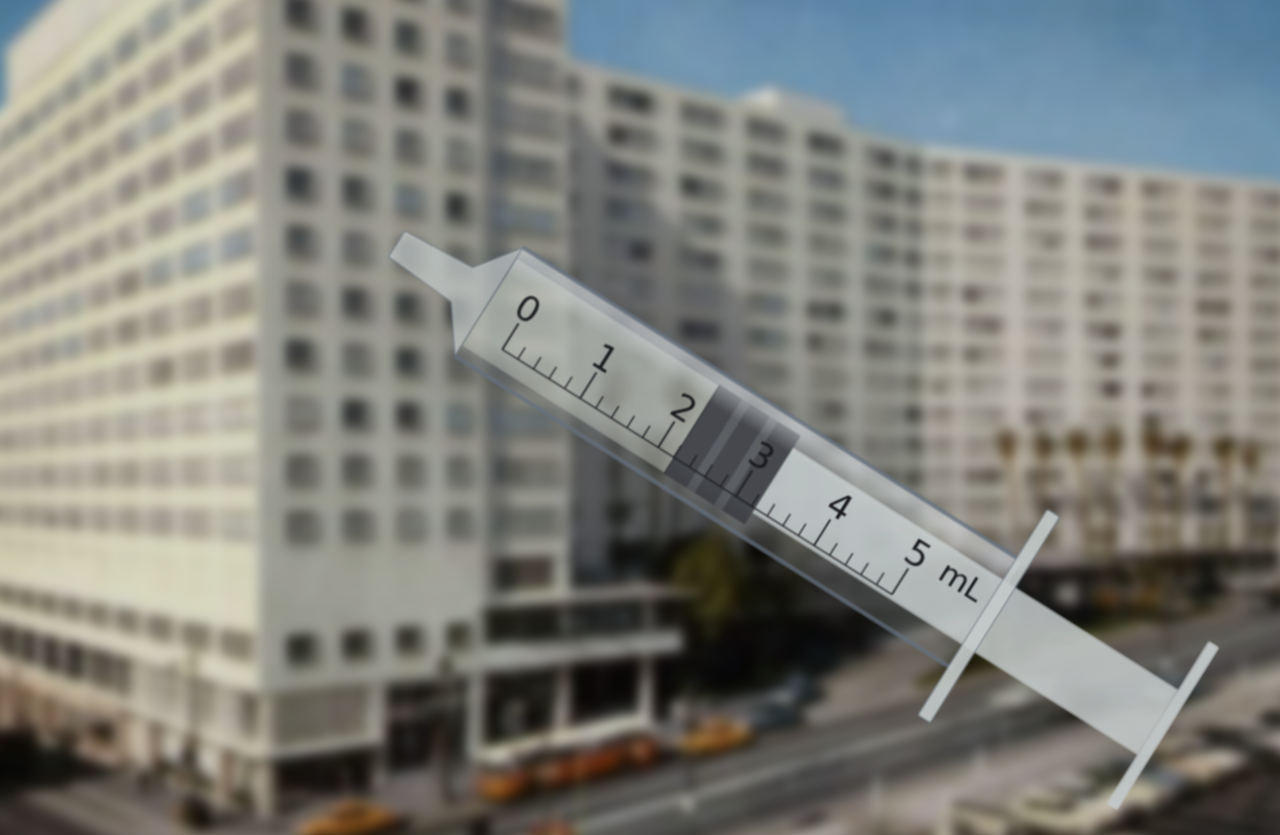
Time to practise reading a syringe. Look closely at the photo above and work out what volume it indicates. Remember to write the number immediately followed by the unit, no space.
2.2mL
